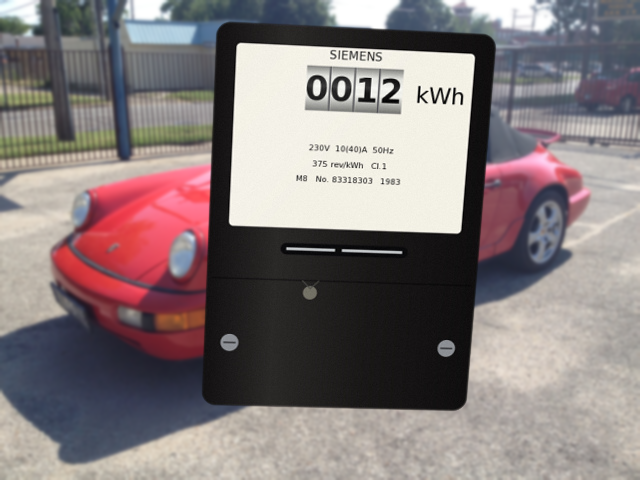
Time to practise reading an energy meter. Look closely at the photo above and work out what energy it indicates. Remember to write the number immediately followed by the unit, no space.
12kWh
